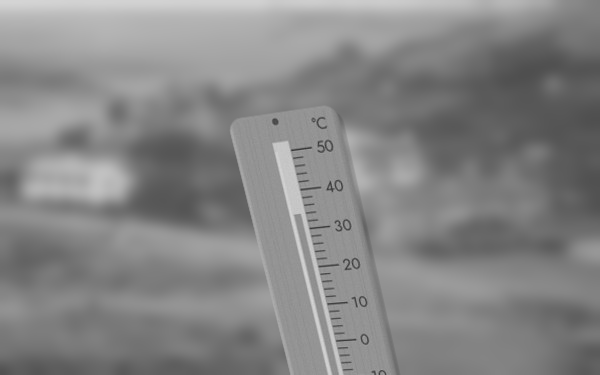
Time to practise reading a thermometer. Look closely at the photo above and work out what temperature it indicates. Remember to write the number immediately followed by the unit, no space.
34°C
